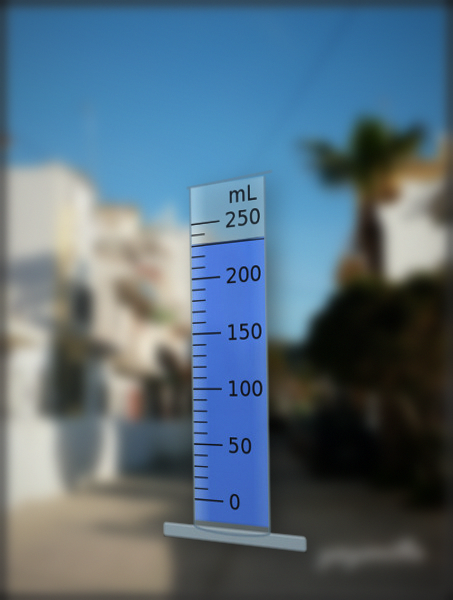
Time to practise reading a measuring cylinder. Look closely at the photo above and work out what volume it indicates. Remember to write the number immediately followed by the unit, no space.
230mL
